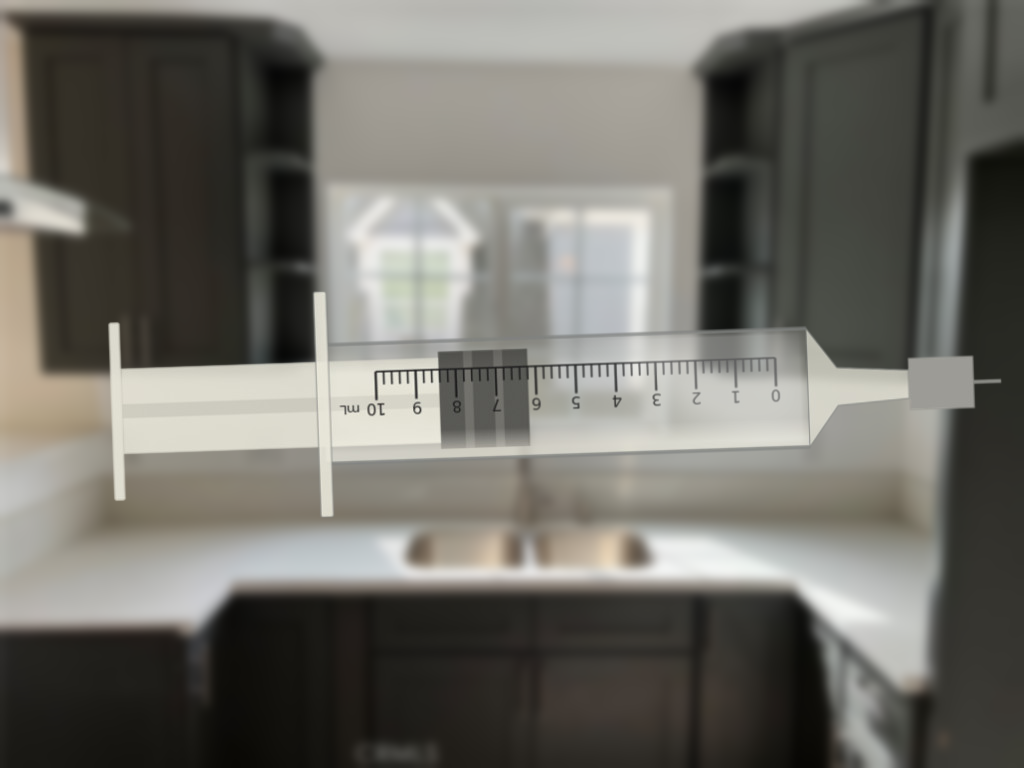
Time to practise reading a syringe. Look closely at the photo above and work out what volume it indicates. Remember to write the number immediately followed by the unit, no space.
6.2mL
